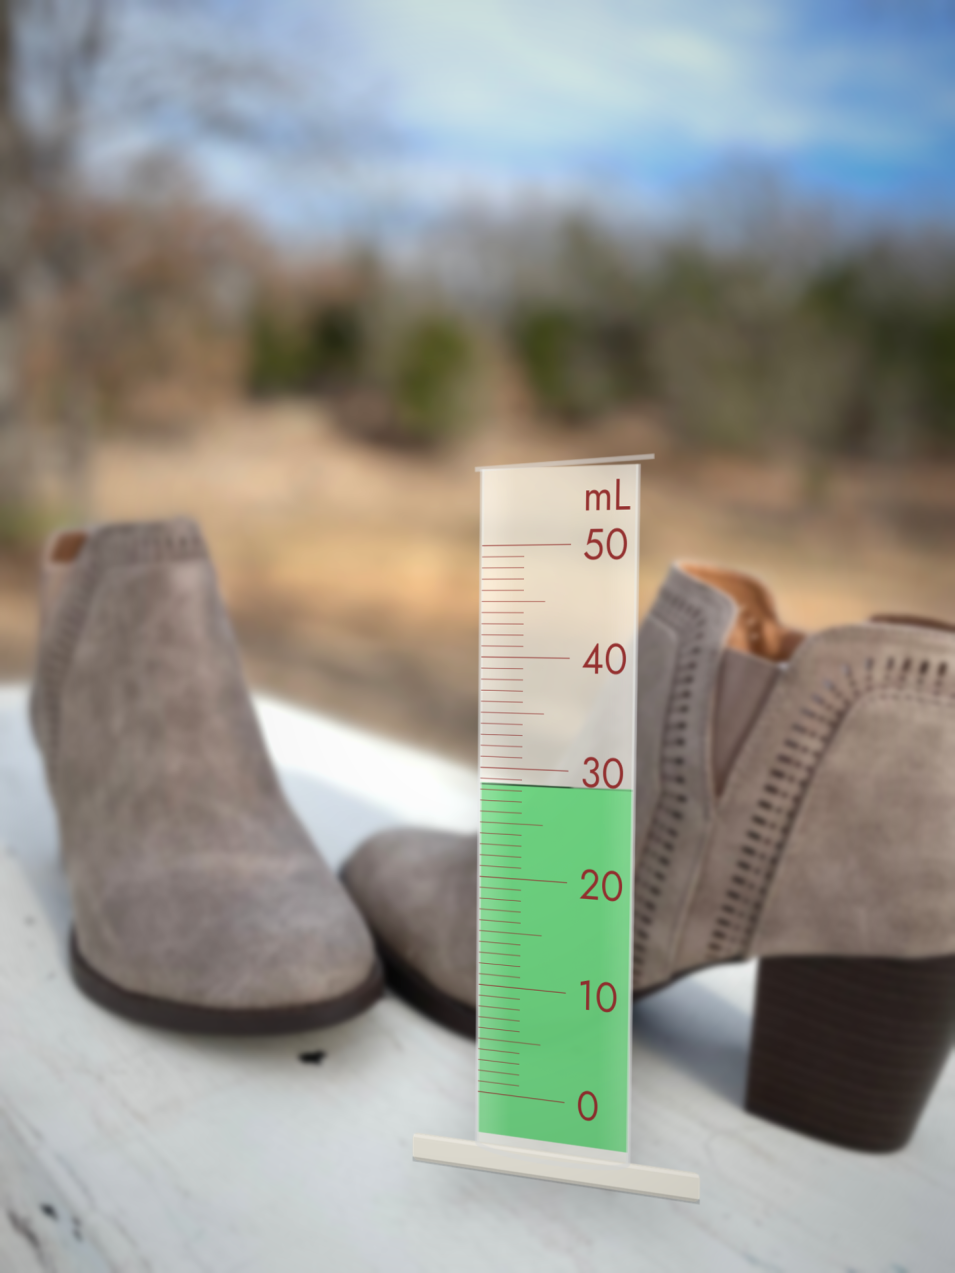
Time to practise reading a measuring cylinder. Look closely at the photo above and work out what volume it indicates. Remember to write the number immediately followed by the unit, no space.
28.5mL
